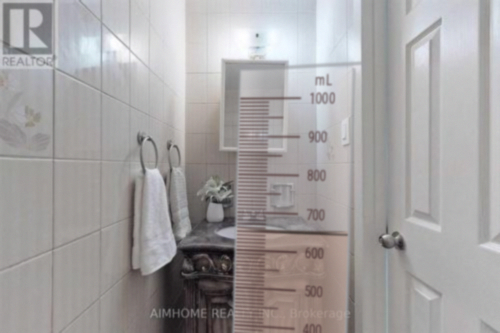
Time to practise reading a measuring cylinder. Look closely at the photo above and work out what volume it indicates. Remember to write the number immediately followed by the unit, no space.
650mL
